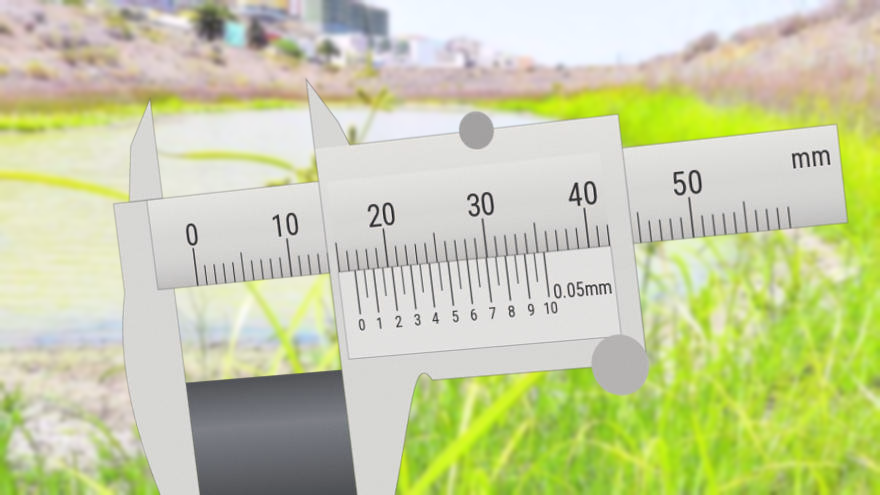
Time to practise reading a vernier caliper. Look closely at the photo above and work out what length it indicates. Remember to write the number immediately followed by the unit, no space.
16.6mm
